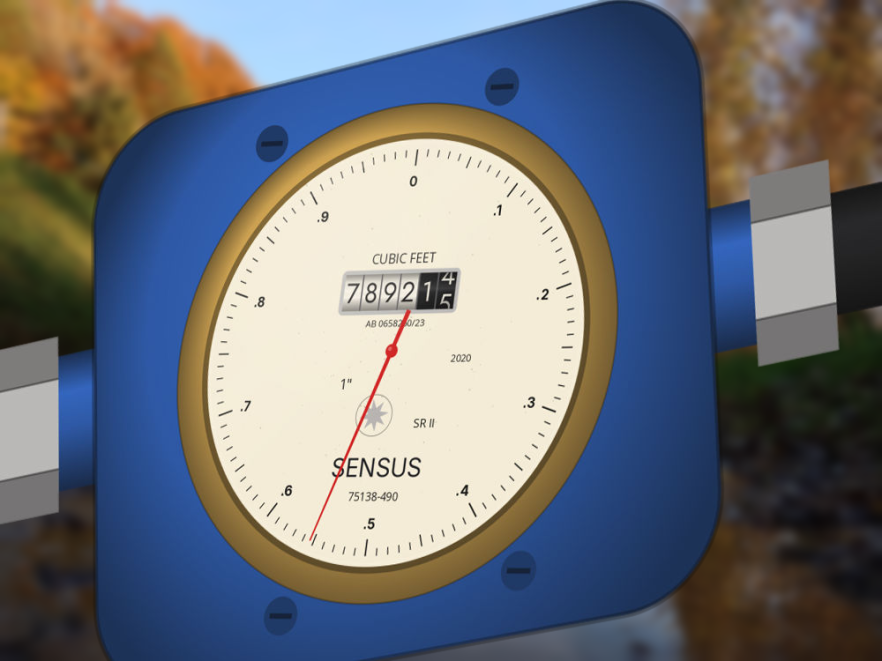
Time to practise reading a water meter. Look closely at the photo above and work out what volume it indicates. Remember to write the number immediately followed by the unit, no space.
789214.55ft³
